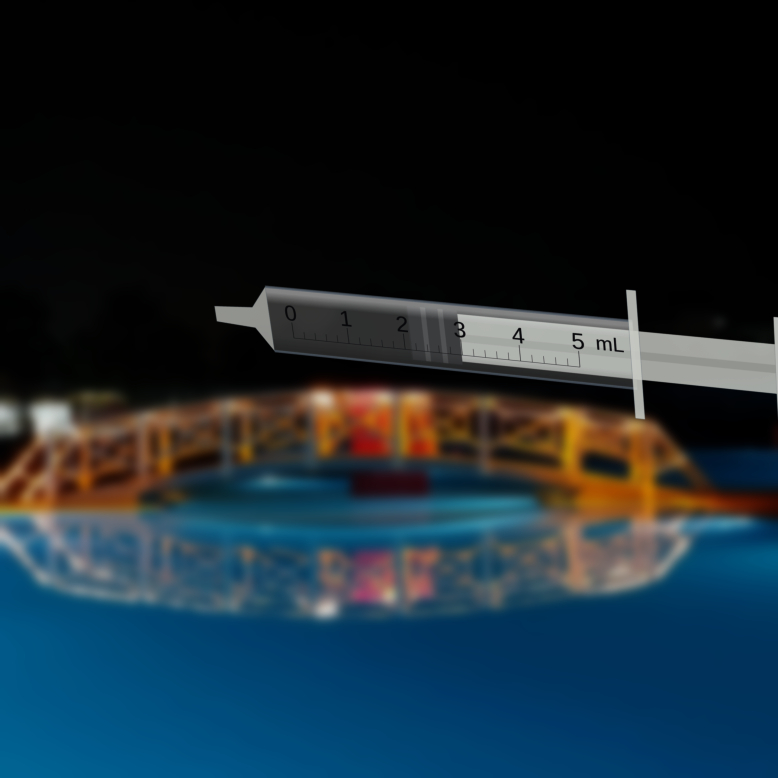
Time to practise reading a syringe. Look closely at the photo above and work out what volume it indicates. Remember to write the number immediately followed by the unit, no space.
2.1mL
